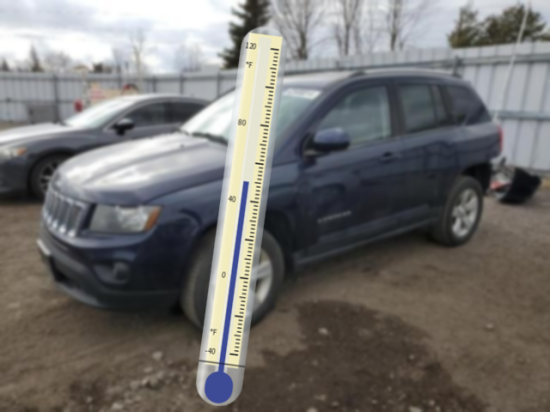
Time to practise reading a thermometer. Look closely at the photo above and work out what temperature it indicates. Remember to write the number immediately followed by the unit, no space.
50°F
